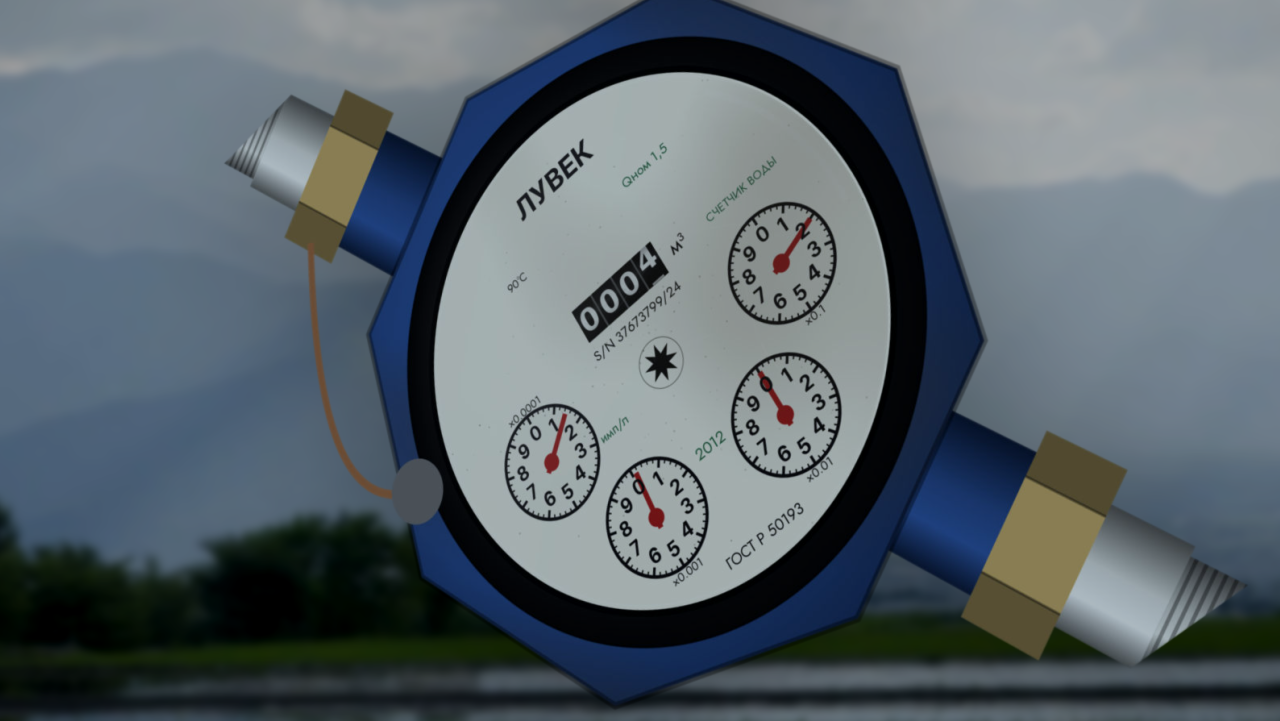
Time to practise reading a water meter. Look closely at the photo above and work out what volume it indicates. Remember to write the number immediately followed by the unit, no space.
4.2001m³
